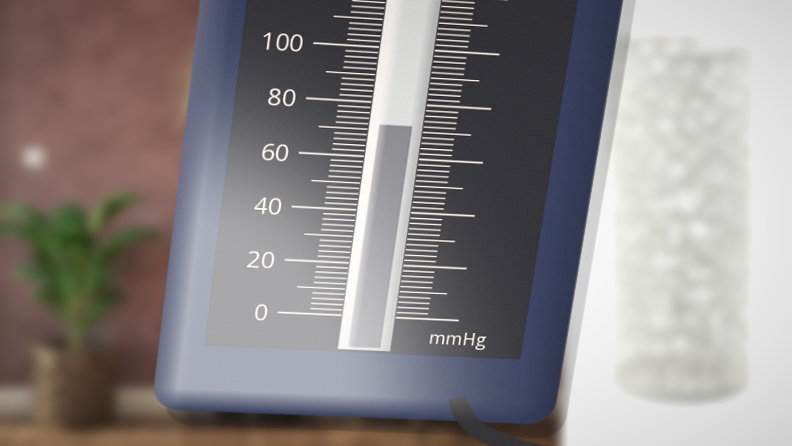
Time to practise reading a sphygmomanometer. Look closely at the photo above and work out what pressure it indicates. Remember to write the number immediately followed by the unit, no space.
72mmHg
